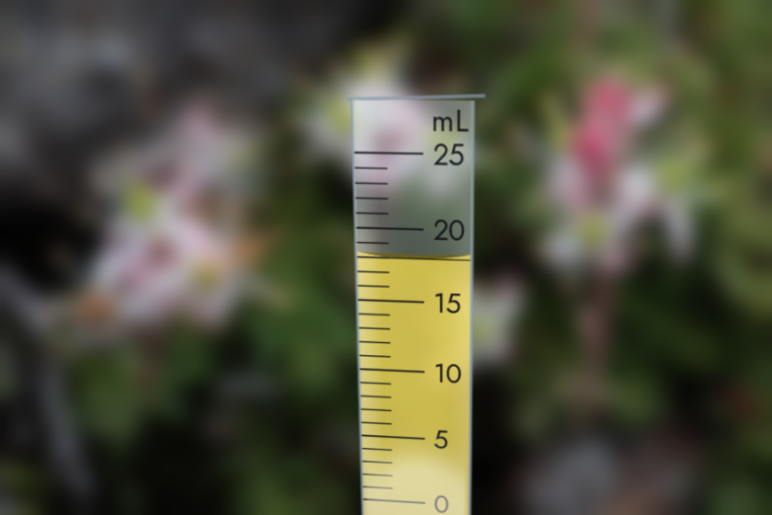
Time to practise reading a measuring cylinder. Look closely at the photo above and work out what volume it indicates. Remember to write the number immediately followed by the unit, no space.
18mL
